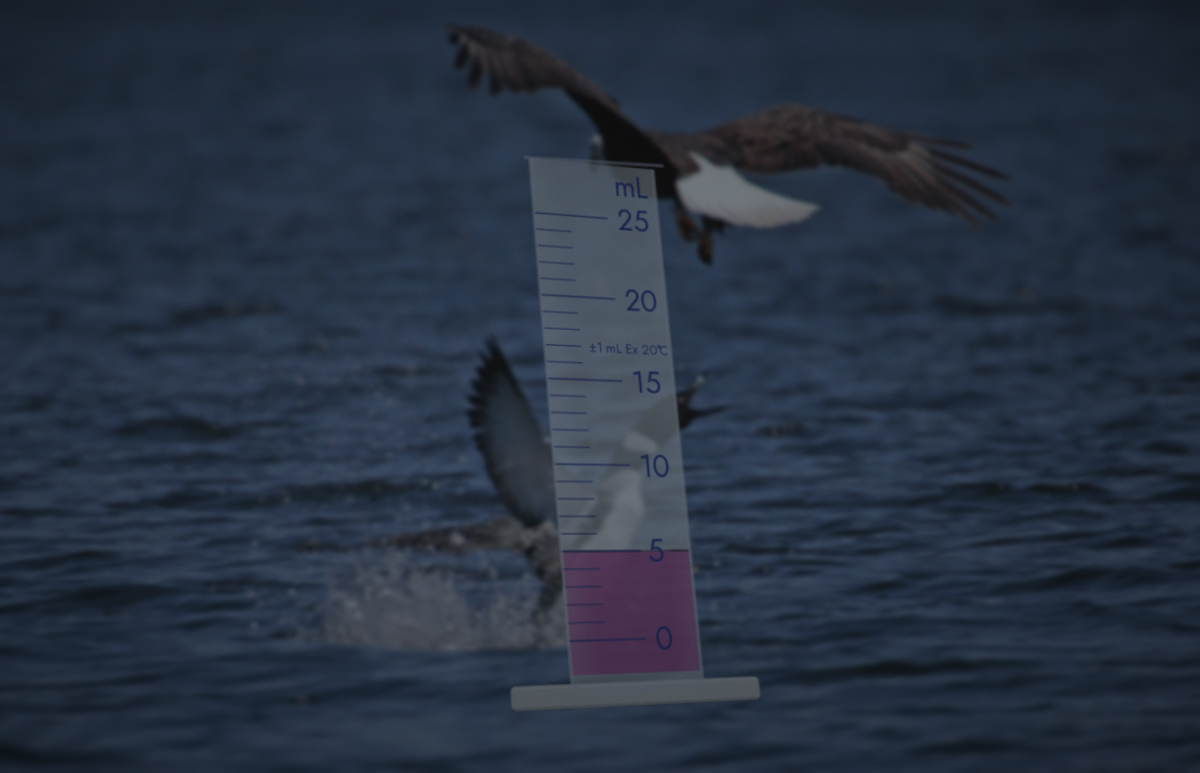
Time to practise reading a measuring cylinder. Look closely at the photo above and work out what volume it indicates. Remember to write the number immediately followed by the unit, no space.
5mL
